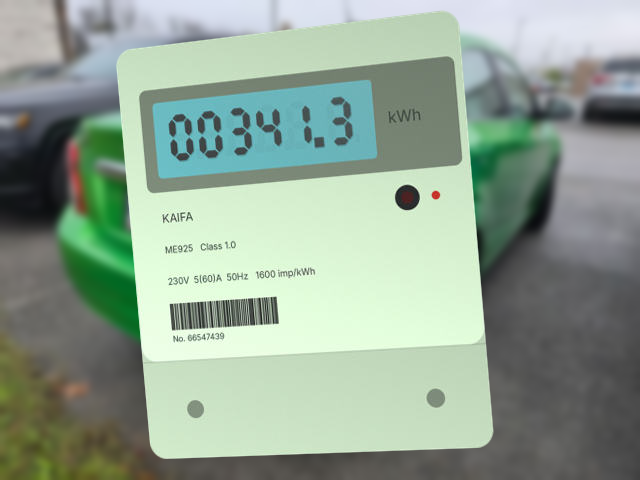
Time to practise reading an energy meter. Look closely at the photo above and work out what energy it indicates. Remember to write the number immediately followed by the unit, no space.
341.3kWh
